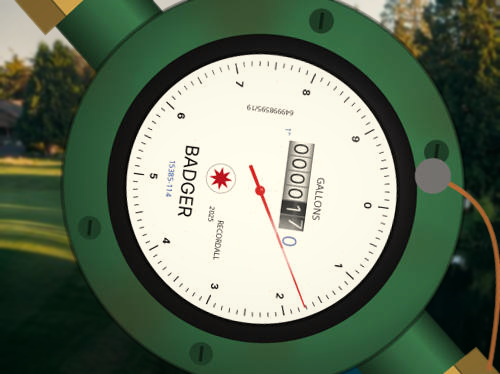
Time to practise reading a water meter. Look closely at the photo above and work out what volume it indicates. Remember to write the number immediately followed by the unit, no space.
171.7gal
